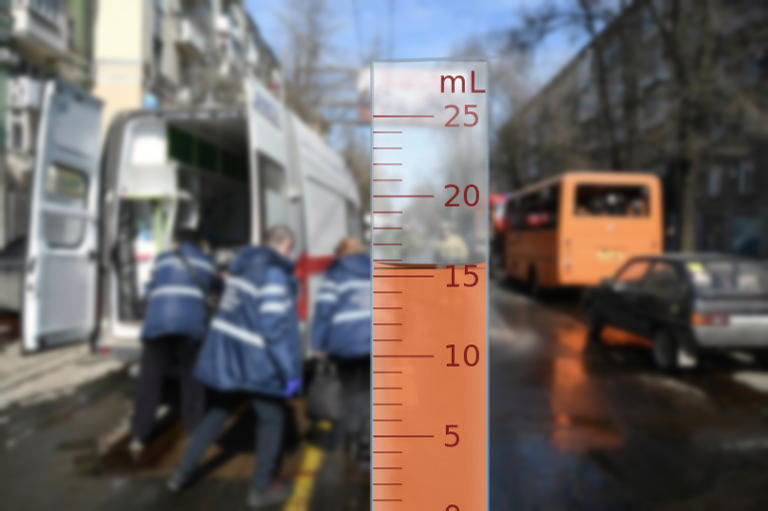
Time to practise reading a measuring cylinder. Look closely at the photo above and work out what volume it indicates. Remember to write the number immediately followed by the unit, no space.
15.5mL
